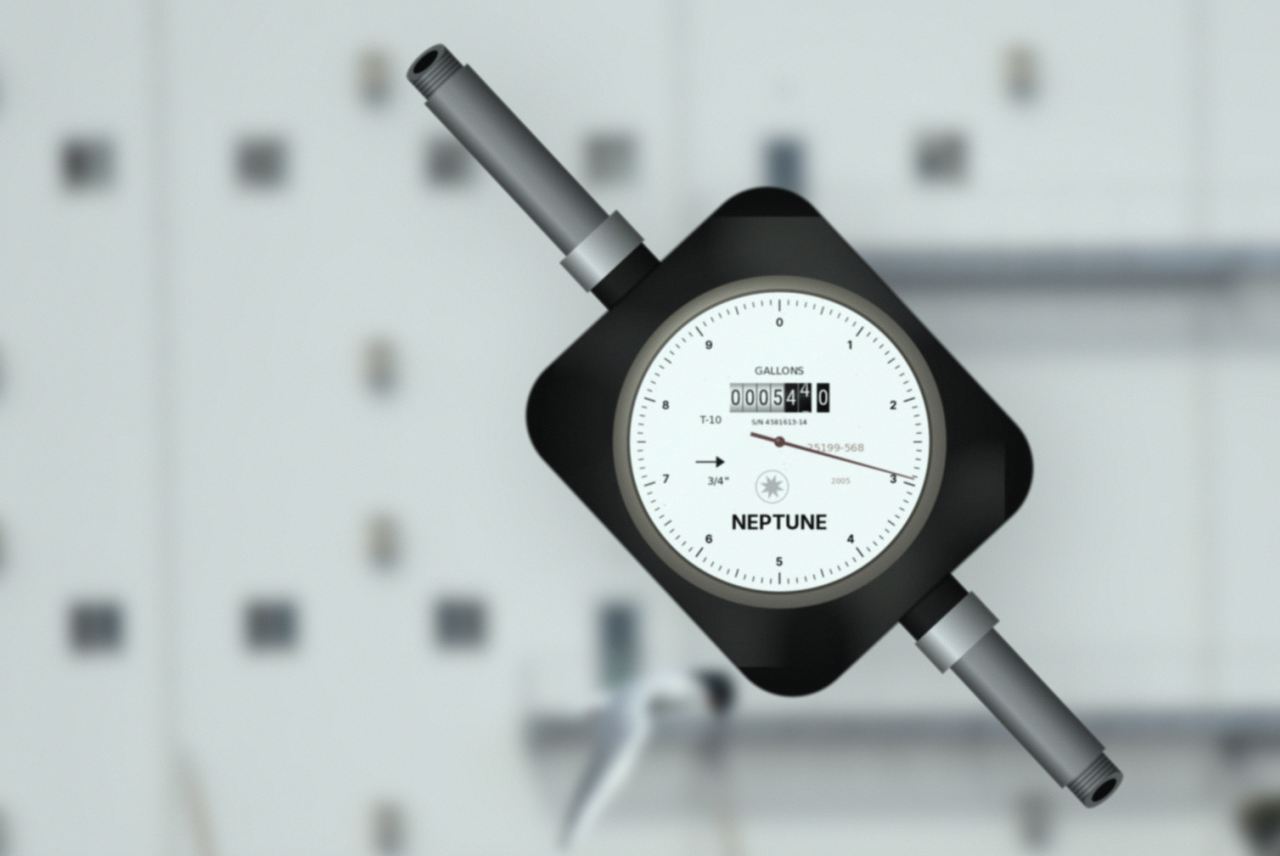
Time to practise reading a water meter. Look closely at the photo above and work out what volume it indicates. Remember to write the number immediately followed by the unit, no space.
5442.9gal
